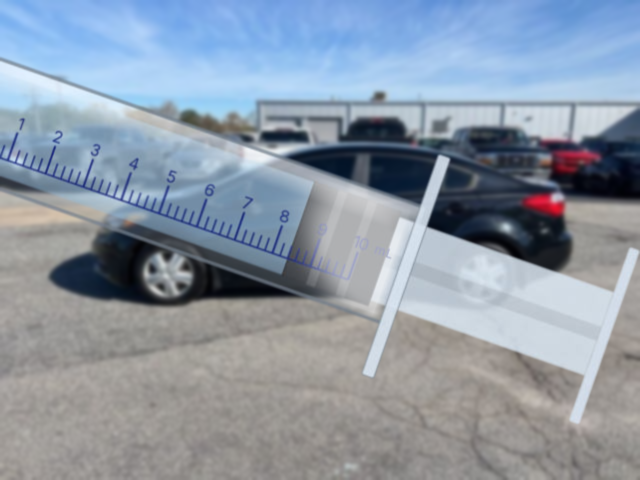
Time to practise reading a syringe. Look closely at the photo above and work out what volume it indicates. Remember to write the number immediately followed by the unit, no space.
8.4mL
